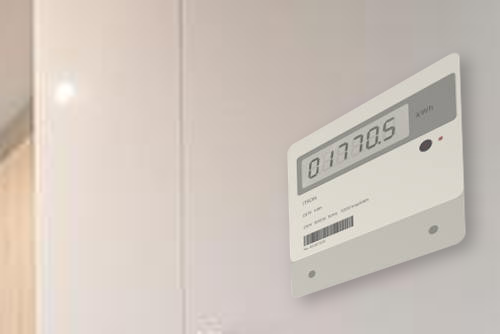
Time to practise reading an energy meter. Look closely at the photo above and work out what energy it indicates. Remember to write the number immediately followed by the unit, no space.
1770.5kWh
